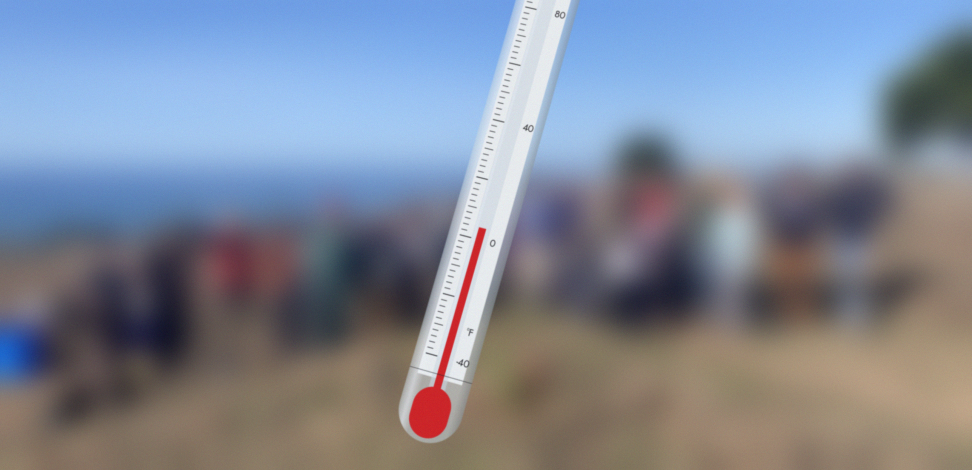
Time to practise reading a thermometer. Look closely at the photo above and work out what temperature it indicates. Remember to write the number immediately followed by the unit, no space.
4°F
